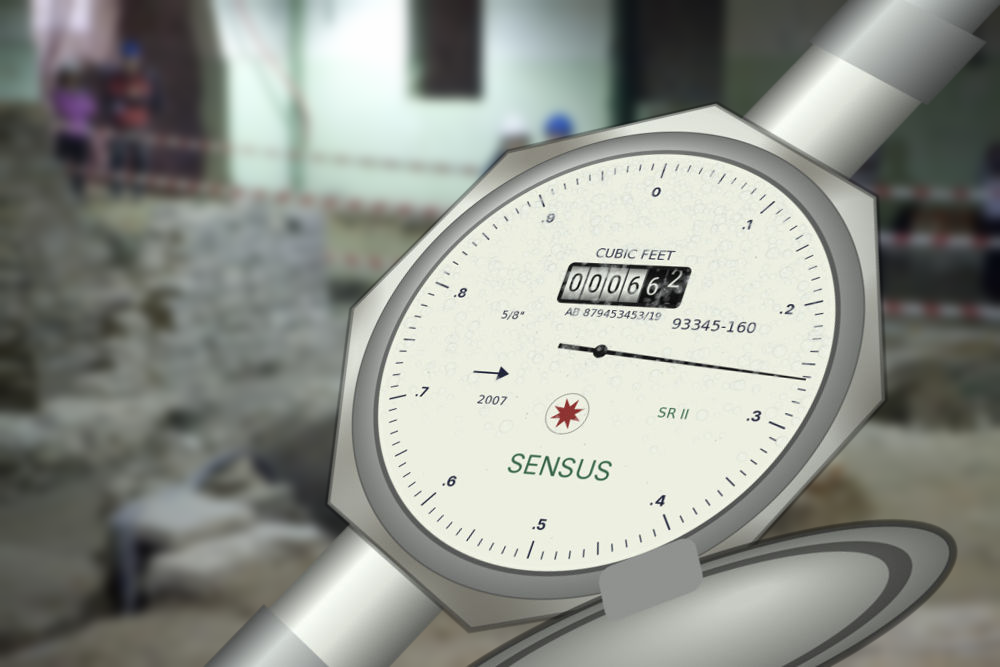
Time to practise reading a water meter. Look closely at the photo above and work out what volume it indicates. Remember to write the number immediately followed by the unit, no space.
662.26ft³
